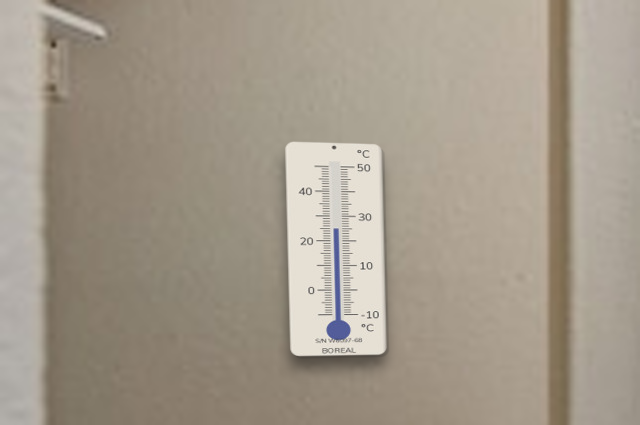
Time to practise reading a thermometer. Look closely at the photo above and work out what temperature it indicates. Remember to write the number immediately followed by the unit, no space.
25°C
